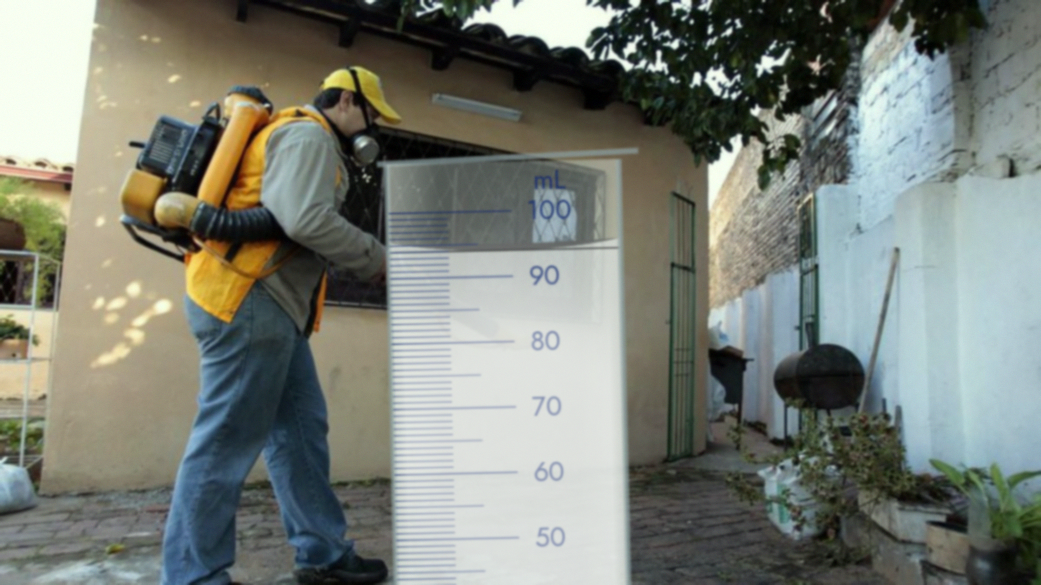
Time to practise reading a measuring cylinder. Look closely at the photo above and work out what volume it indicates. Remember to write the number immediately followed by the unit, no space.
94mL
